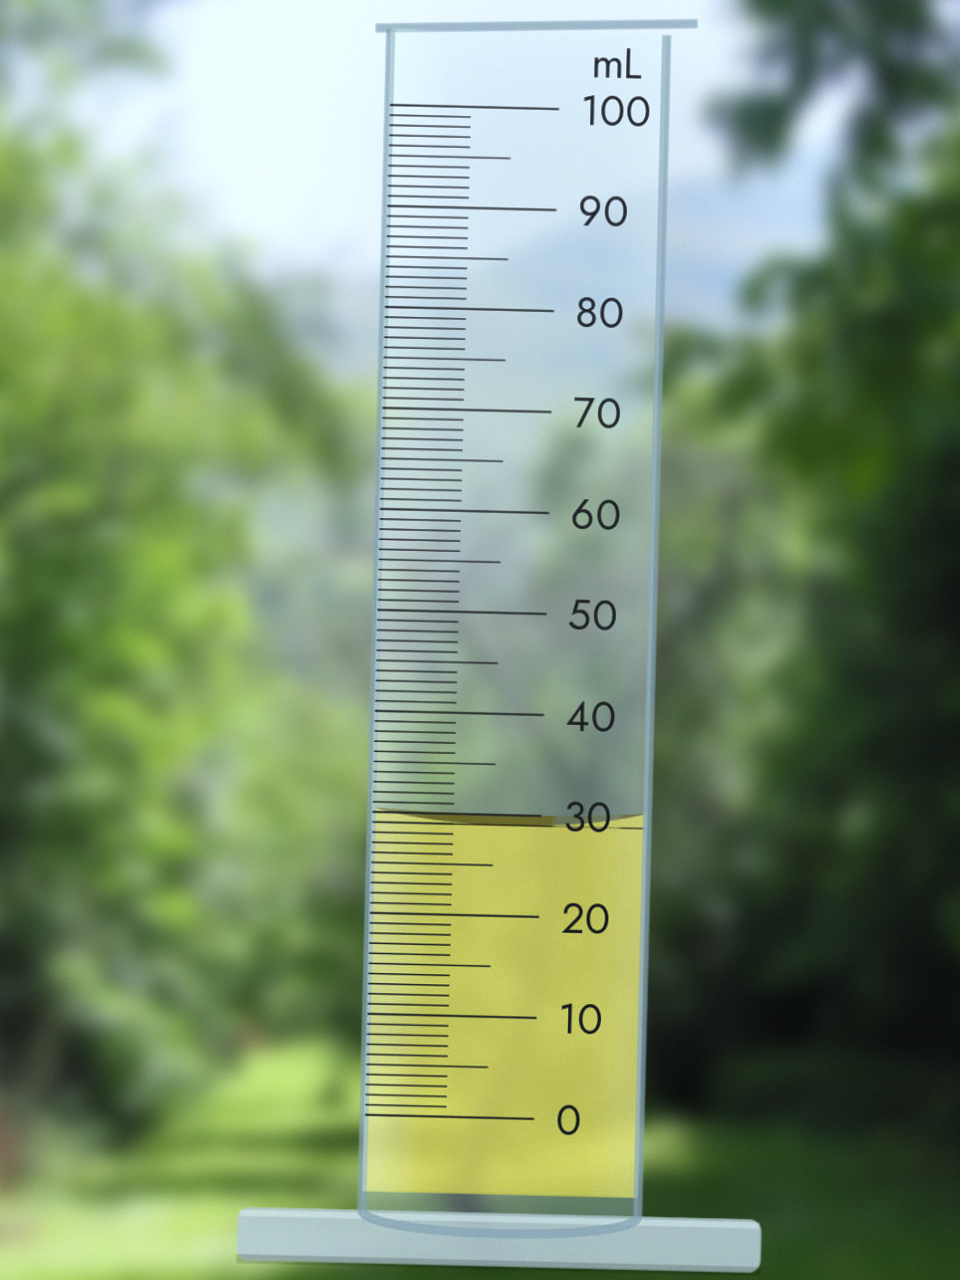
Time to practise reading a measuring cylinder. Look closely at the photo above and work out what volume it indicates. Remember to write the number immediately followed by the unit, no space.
29mL
